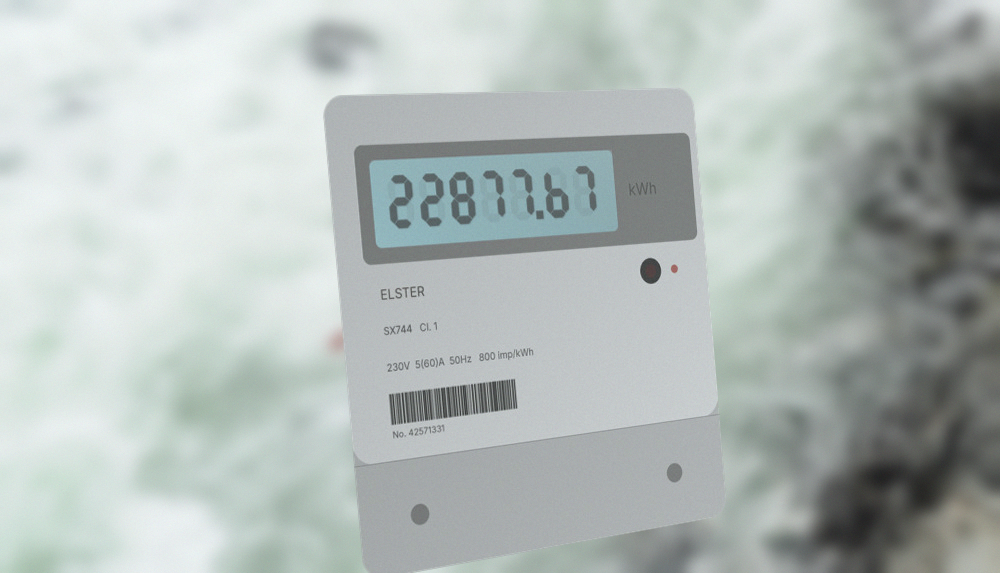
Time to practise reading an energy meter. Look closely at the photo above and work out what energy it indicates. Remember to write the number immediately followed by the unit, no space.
22877.67kWh
